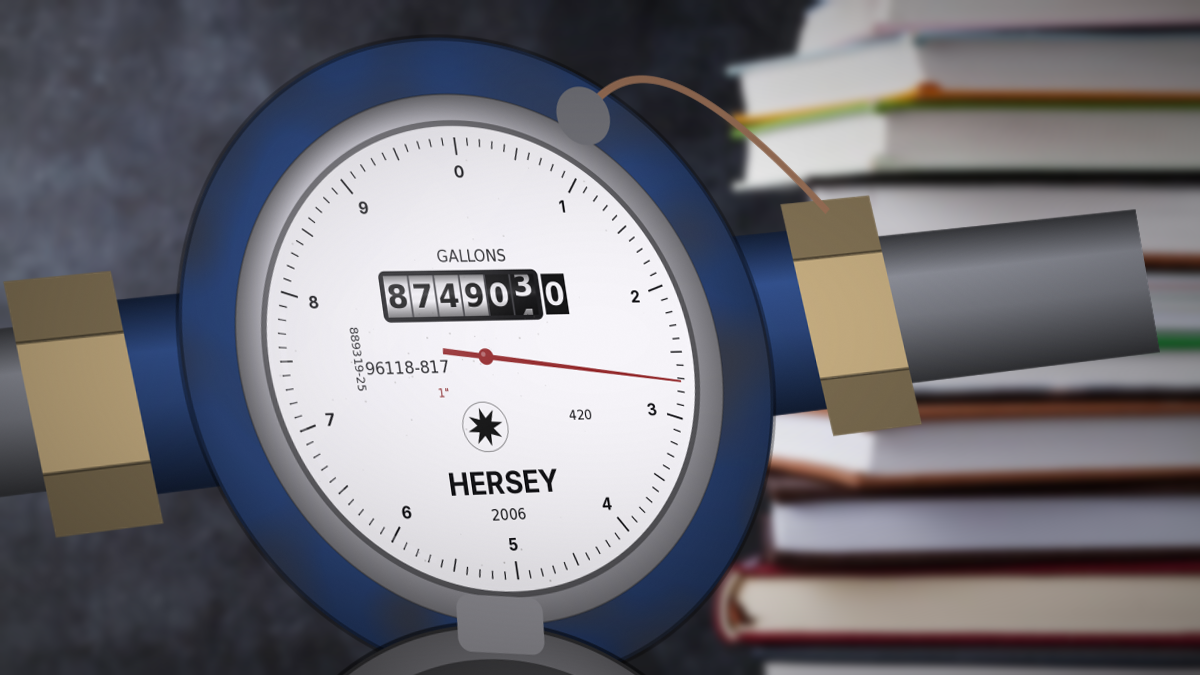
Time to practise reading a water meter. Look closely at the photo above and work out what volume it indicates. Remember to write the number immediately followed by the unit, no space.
8749032.7gal
